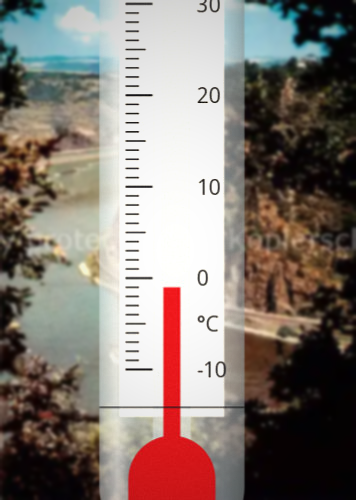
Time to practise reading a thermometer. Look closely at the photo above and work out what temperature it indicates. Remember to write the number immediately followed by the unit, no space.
-1°C
